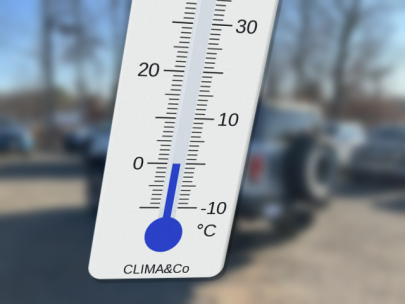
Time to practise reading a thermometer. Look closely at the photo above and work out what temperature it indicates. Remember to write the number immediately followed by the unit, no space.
0°C
